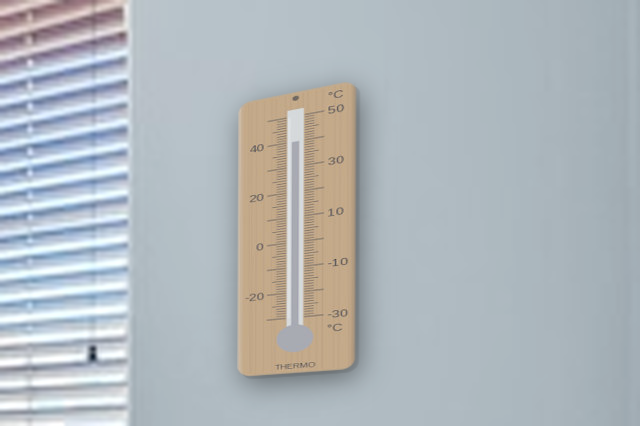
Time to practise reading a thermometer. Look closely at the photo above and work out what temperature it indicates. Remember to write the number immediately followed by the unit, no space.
40°C
